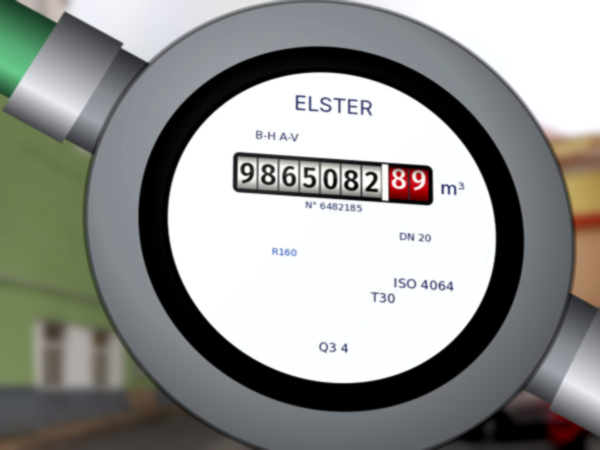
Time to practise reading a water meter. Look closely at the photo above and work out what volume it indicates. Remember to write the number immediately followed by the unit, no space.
9865082.89m³
